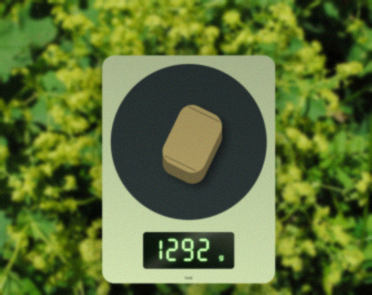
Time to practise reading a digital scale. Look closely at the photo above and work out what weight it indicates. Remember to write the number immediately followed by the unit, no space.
1292g
